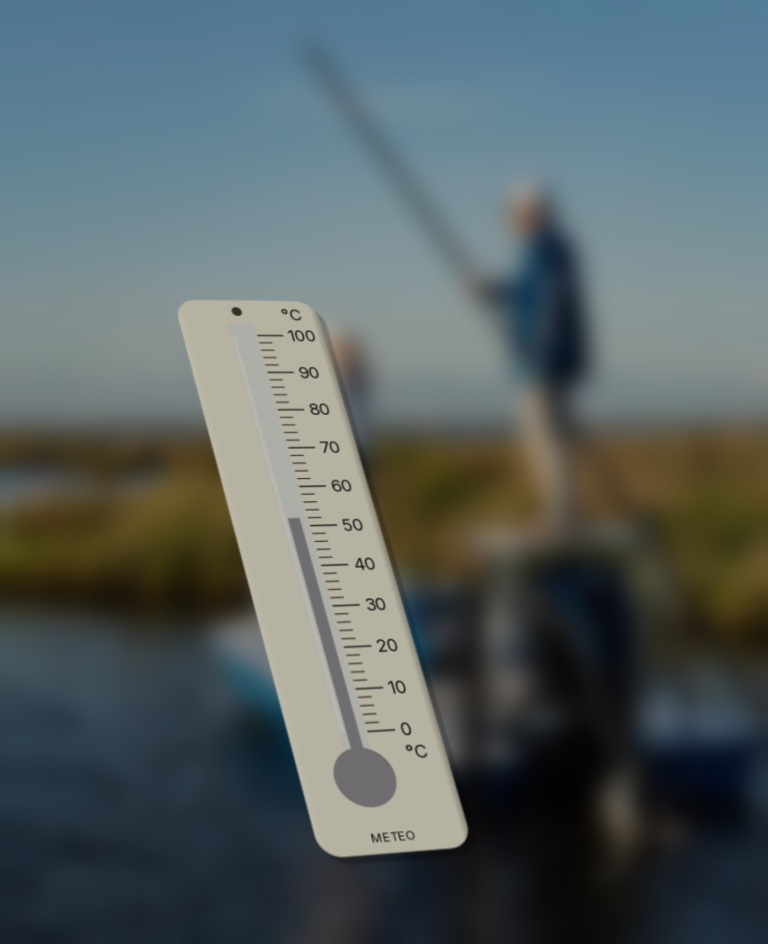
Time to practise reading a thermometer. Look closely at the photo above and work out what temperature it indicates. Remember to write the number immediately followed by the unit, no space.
52°C
